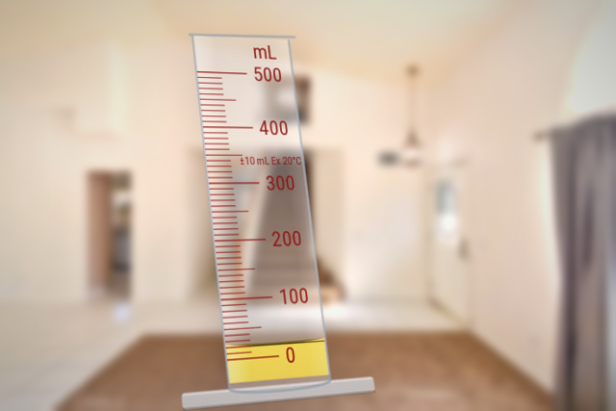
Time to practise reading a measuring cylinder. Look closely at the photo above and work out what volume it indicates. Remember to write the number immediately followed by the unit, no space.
20mL
